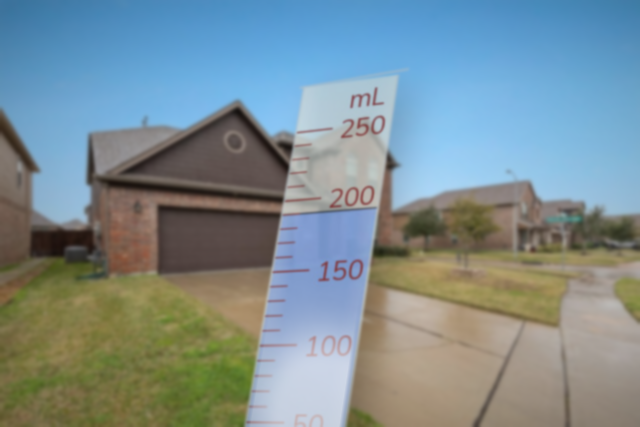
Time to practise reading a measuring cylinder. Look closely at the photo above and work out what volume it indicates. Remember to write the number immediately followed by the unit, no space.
190mL
